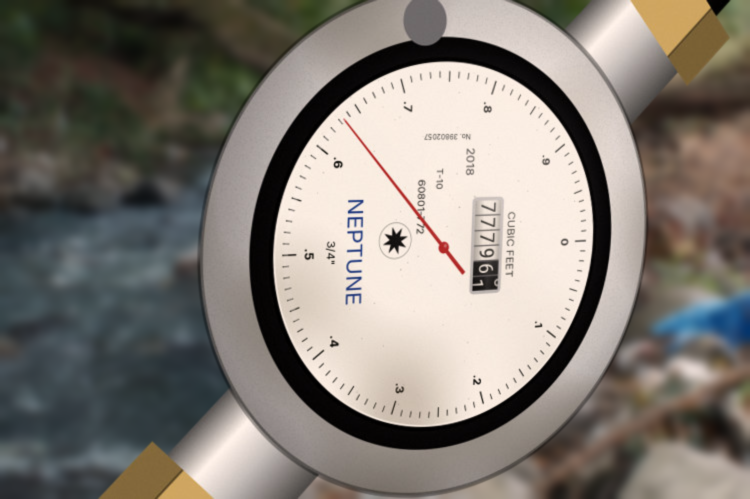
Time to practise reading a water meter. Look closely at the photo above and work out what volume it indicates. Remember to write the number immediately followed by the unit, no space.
777960.63ft³
